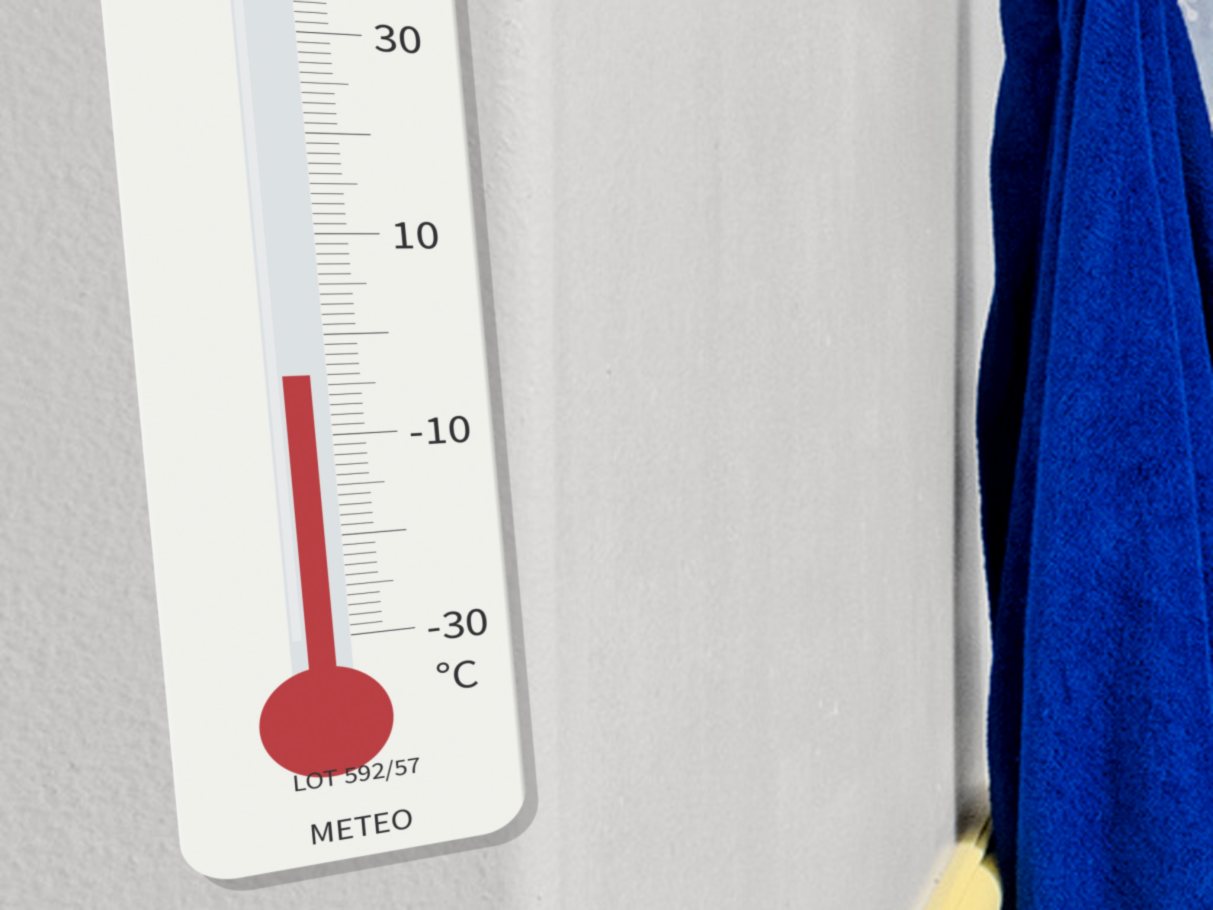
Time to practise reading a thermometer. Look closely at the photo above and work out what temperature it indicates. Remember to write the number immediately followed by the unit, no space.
-4°C
